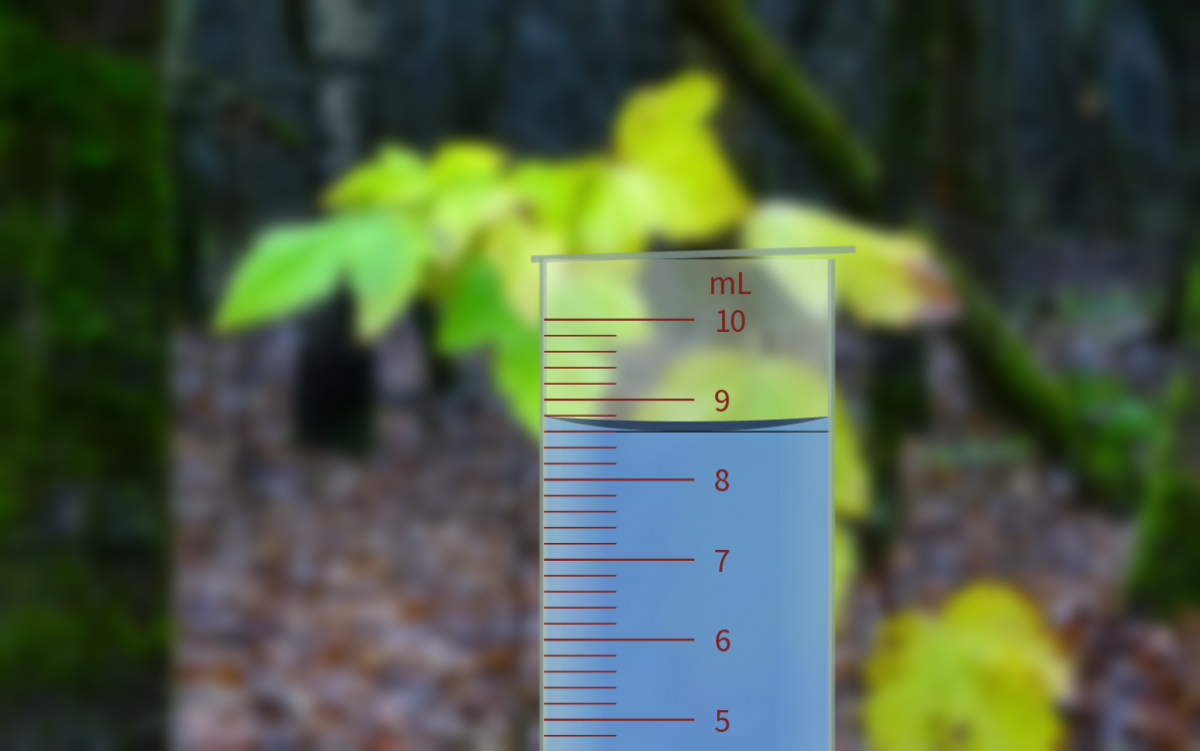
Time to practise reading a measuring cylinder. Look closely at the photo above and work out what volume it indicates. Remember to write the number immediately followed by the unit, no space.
8.6mL
